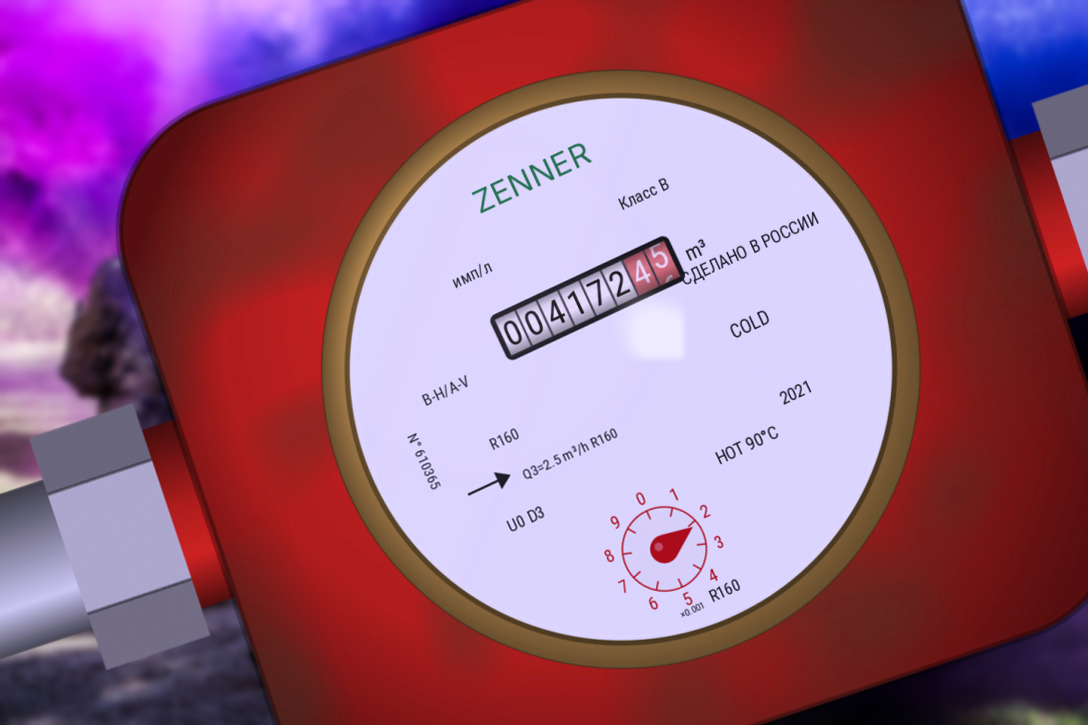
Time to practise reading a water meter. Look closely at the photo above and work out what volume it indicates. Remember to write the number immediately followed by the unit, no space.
4172.452m³
